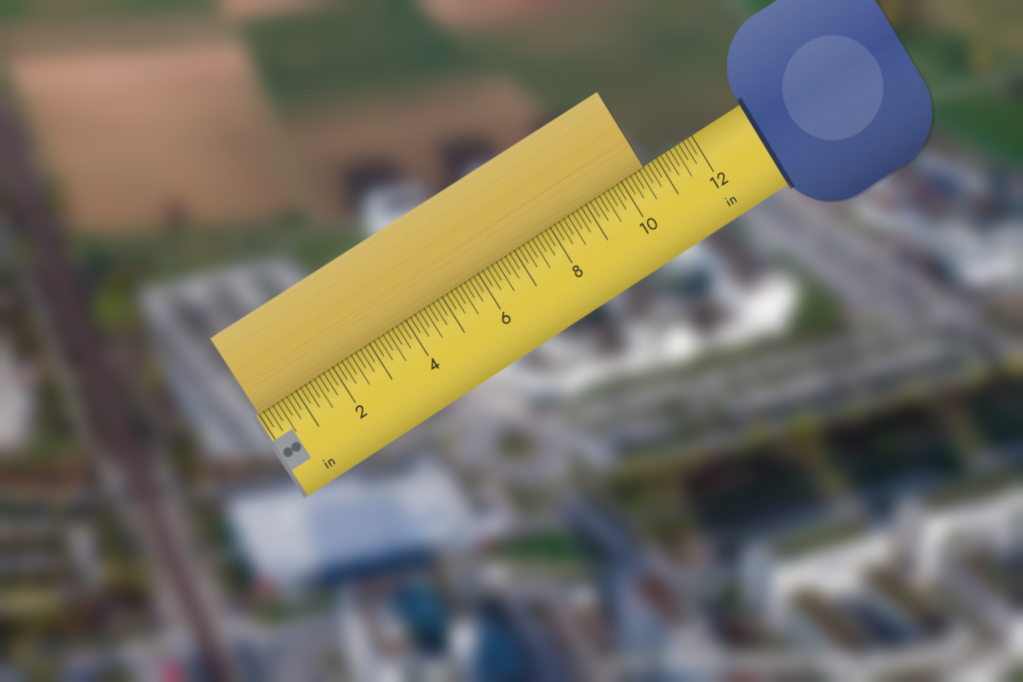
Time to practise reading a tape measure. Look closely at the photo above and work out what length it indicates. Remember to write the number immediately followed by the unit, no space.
10.625in
